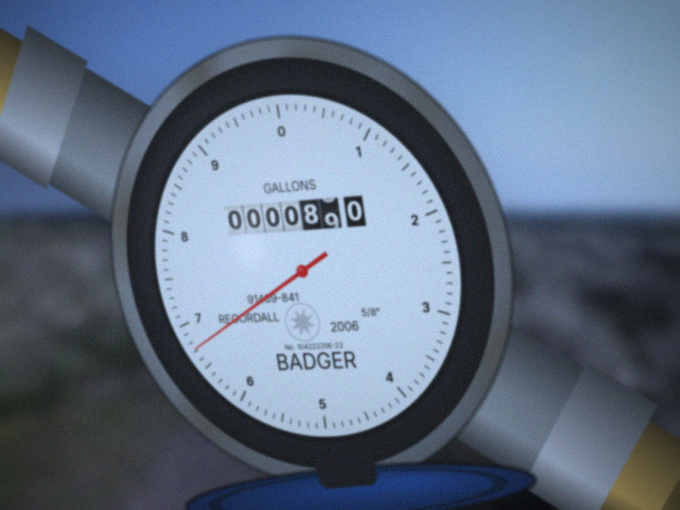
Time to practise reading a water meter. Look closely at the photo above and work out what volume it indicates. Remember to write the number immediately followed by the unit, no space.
886.7gal
